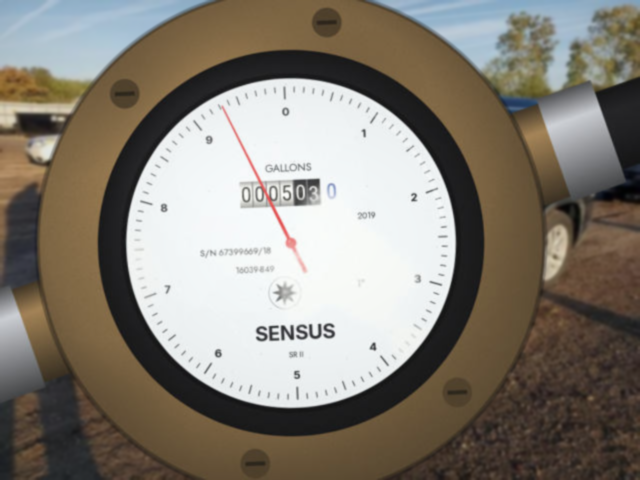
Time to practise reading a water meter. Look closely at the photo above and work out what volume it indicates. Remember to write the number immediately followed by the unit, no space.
5029.3gal
